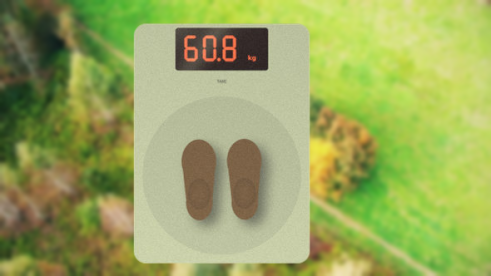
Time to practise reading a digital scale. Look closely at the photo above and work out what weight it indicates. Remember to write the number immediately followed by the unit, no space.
60.8kg
